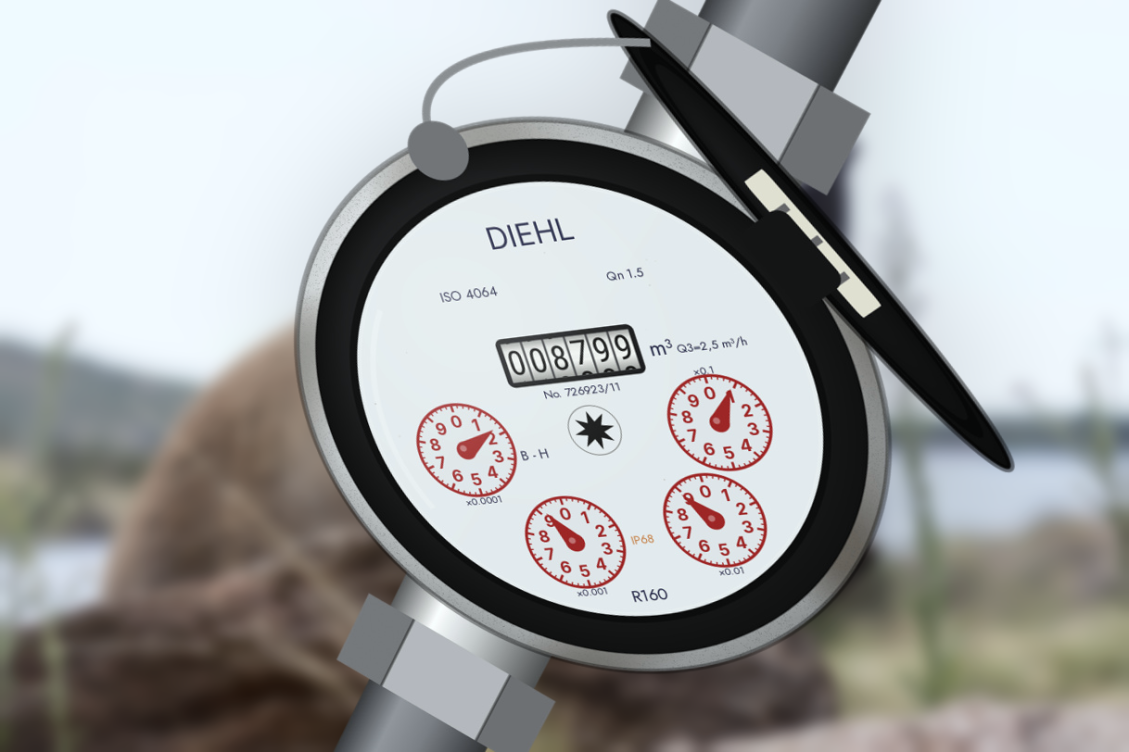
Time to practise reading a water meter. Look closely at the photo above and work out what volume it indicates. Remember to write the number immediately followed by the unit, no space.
8799.0891m³
